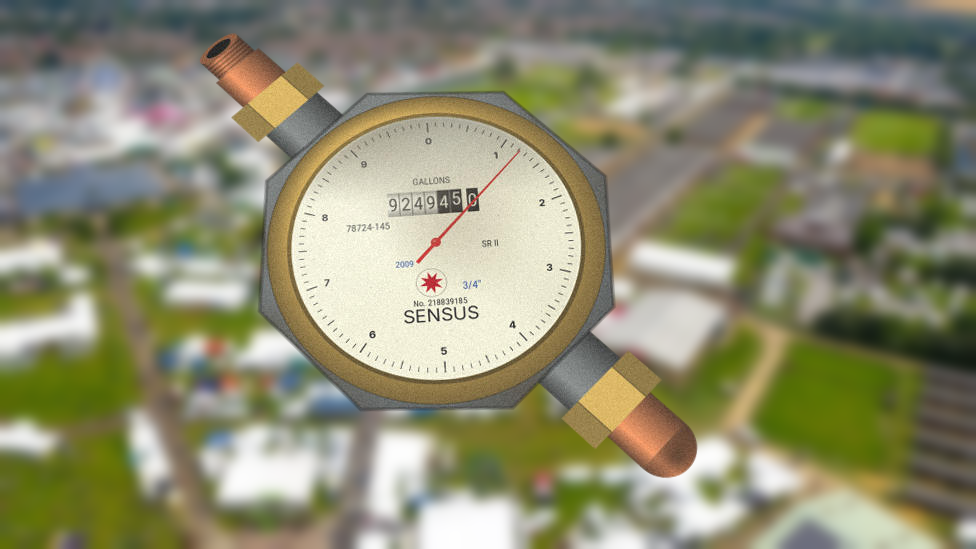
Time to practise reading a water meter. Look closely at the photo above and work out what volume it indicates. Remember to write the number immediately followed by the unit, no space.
9249451.2gal
